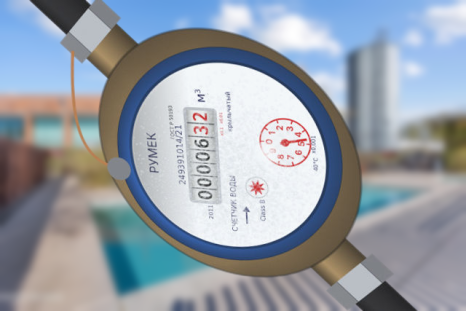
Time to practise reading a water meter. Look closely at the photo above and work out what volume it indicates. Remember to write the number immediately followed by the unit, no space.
6.324m³
